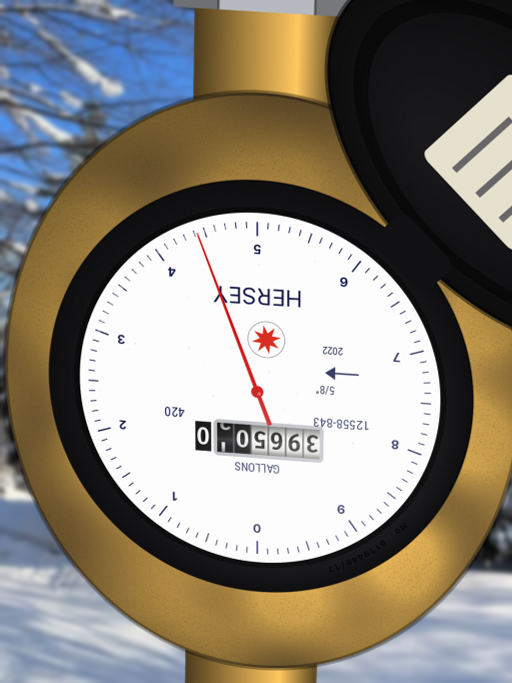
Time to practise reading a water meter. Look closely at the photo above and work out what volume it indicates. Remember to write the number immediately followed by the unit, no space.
3965014.4gal
